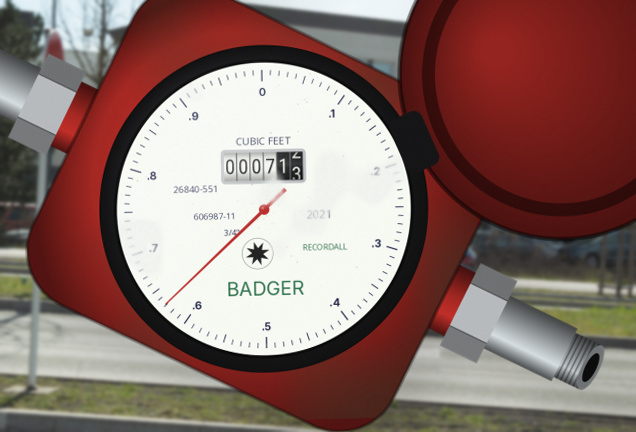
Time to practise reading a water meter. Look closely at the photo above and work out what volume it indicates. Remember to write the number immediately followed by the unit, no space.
712.63ft³
